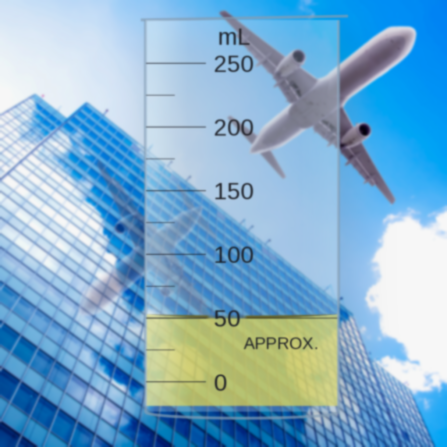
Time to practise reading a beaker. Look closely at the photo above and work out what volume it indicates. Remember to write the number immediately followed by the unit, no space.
50mL
